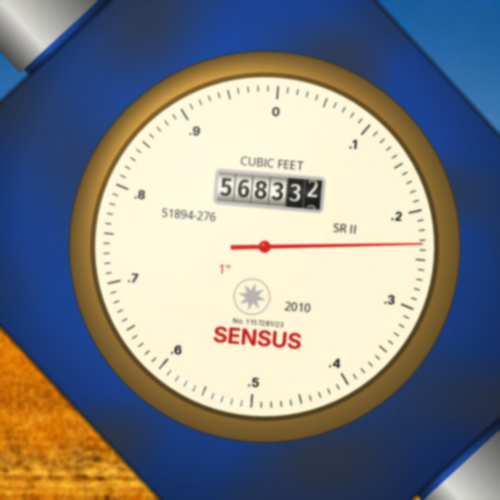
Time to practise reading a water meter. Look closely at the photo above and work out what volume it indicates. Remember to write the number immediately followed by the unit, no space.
568332.23ft³
